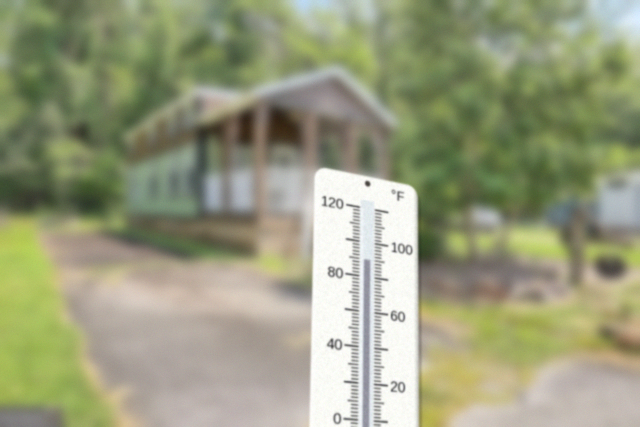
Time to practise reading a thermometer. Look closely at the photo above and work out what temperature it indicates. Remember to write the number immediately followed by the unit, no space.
90°F
